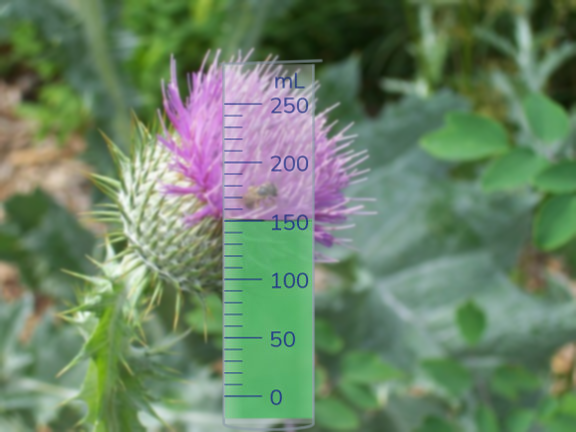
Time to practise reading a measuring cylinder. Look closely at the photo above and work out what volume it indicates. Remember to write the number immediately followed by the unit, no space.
150mL
